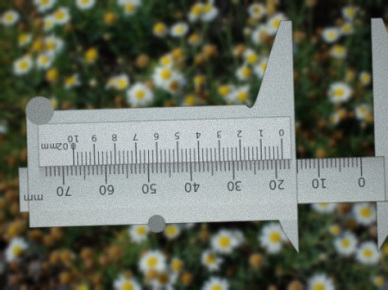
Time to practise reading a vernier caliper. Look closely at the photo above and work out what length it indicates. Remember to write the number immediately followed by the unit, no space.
18.5mm
